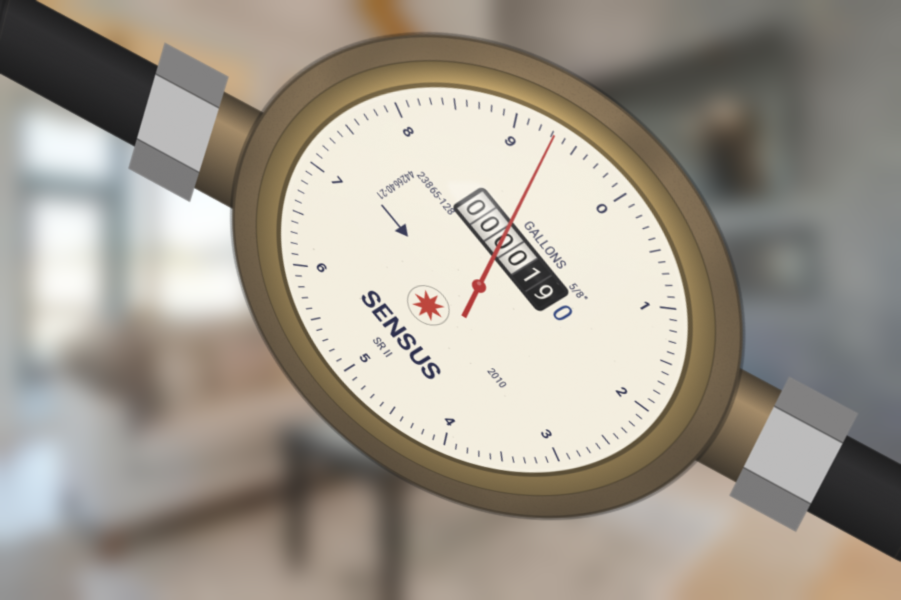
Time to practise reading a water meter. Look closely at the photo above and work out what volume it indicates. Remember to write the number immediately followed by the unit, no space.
189.3gal
